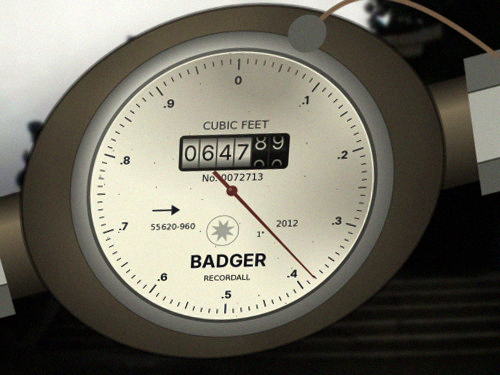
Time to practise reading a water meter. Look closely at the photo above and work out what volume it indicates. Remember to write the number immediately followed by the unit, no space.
64789.38ft³
